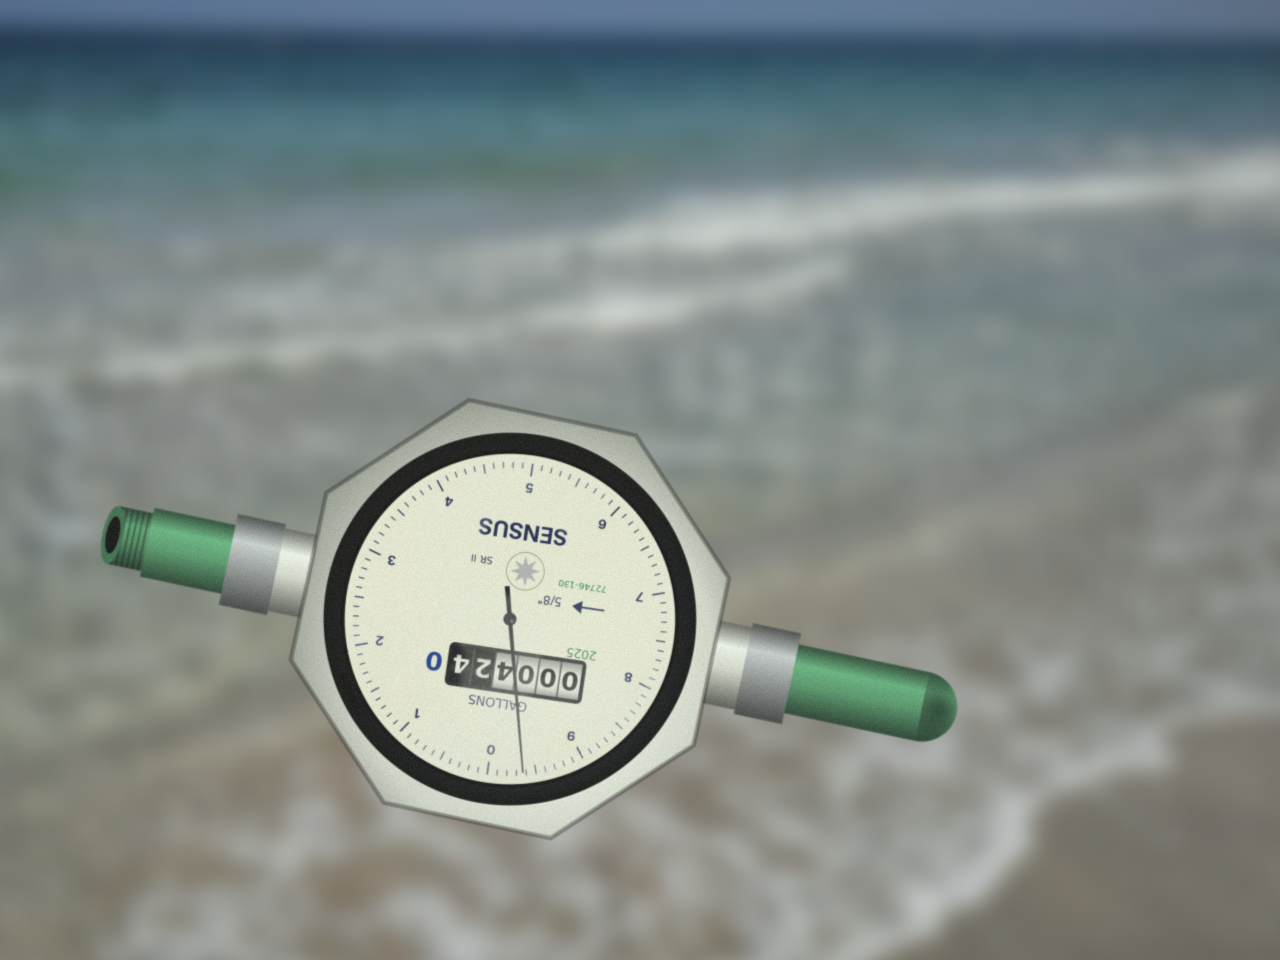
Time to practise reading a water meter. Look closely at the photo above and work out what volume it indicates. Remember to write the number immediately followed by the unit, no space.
4239.6gal
